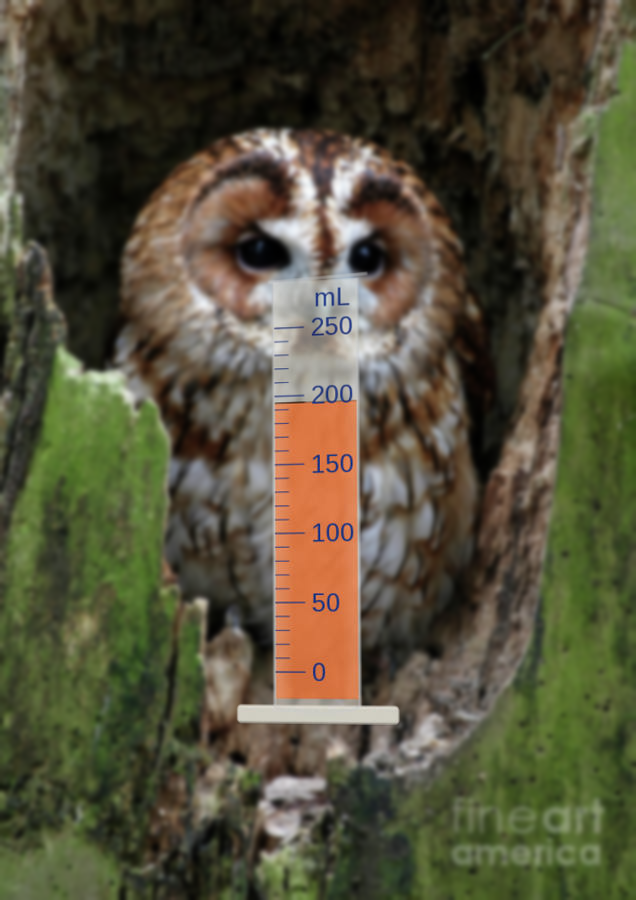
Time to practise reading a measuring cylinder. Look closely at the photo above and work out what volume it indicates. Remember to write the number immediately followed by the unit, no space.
195mL
